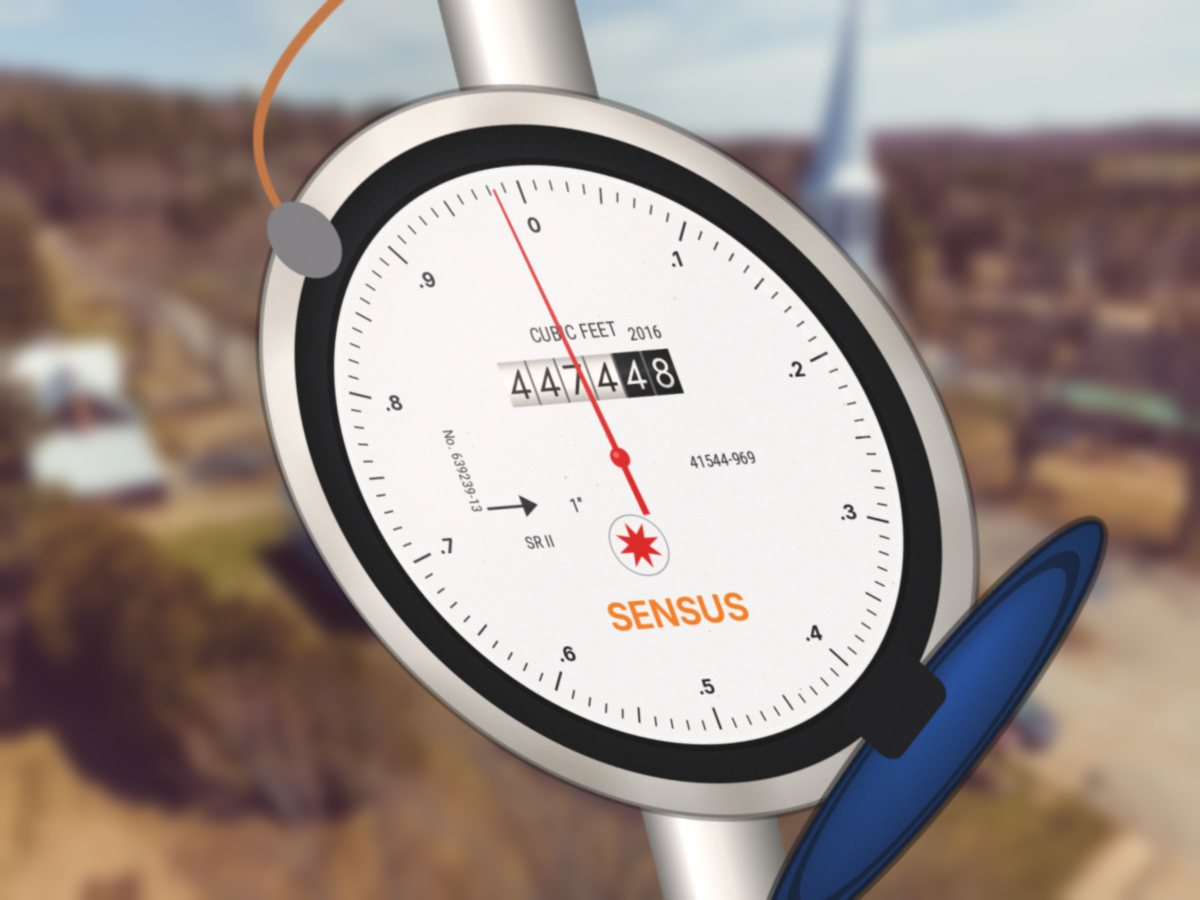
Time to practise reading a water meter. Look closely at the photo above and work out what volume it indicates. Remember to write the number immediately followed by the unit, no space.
447447.98ft³
